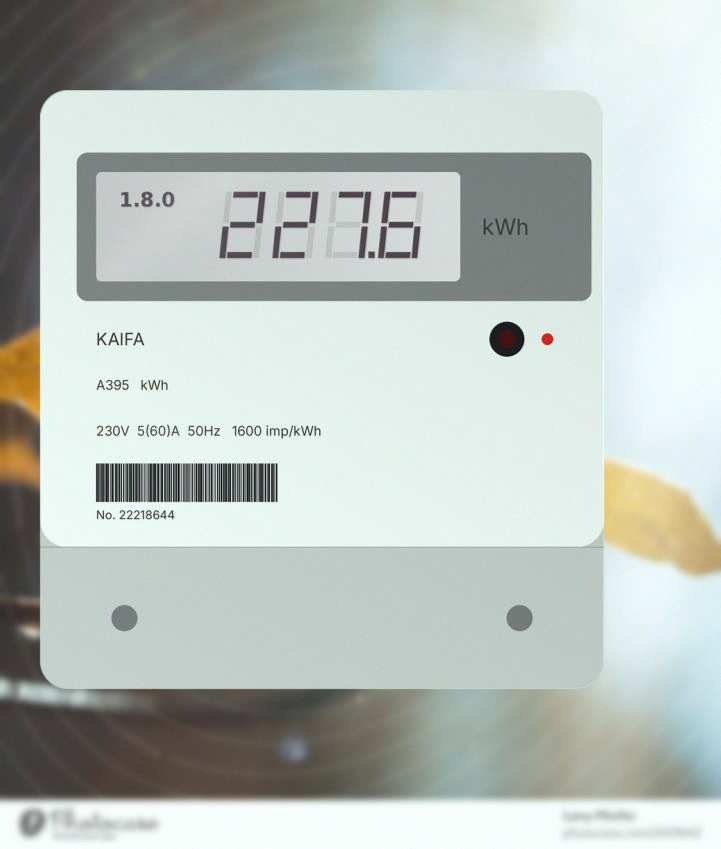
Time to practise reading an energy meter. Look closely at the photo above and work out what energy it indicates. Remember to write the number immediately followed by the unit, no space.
227.6kWh
